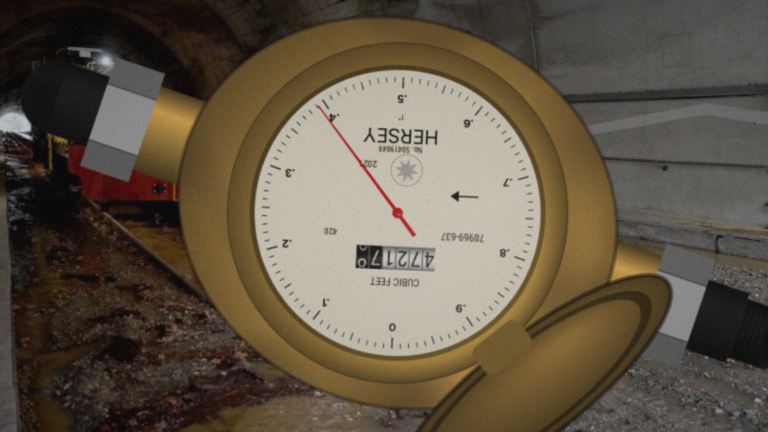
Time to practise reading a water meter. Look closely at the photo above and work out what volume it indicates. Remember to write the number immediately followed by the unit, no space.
472178.39ft³
